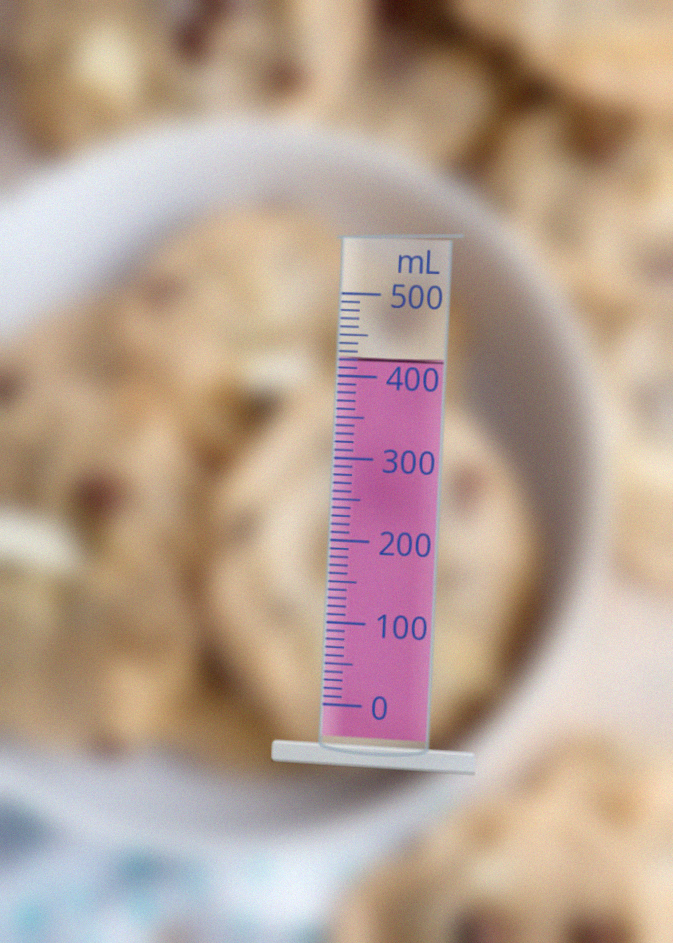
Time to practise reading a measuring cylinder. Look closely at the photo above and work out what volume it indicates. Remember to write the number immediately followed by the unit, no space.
420mL
